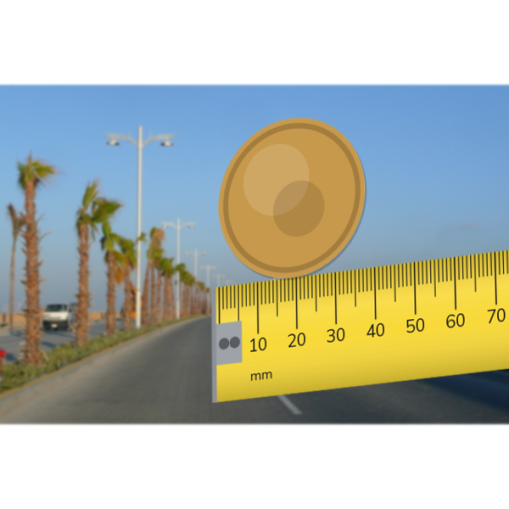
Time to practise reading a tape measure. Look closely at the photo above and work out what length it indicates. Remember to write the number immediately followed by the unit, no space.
38mm
